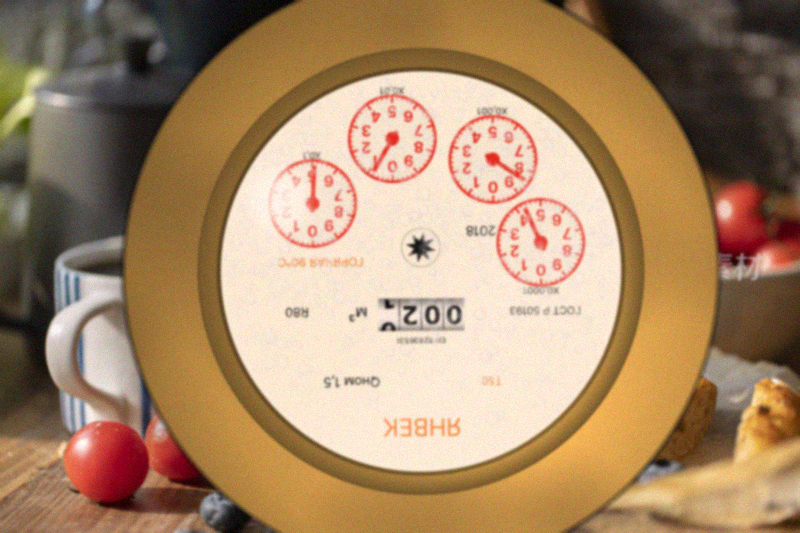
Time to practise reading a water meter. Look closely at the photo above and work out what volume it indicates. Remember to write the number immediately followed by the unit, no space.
20.5084m³
